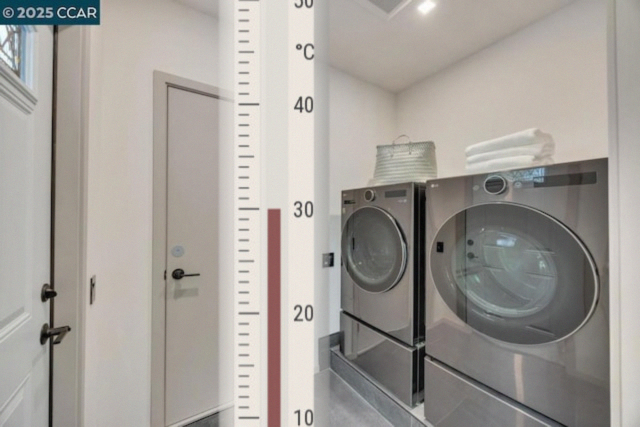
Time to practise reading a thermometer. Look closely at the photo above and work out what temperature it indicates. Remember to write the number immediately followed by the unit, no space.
30°C
